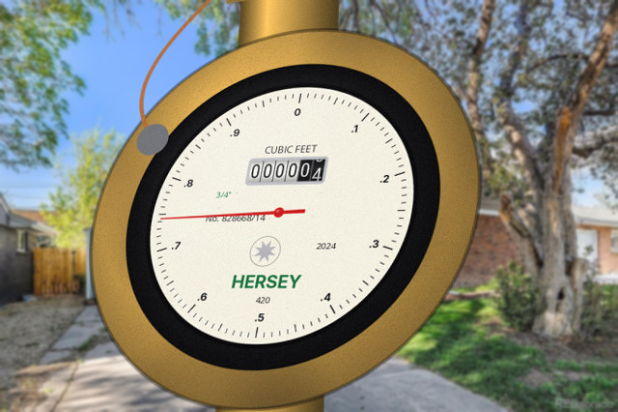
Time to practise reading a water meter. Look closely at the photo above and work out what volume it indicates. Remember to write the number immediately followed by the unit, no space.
3.74ft³
